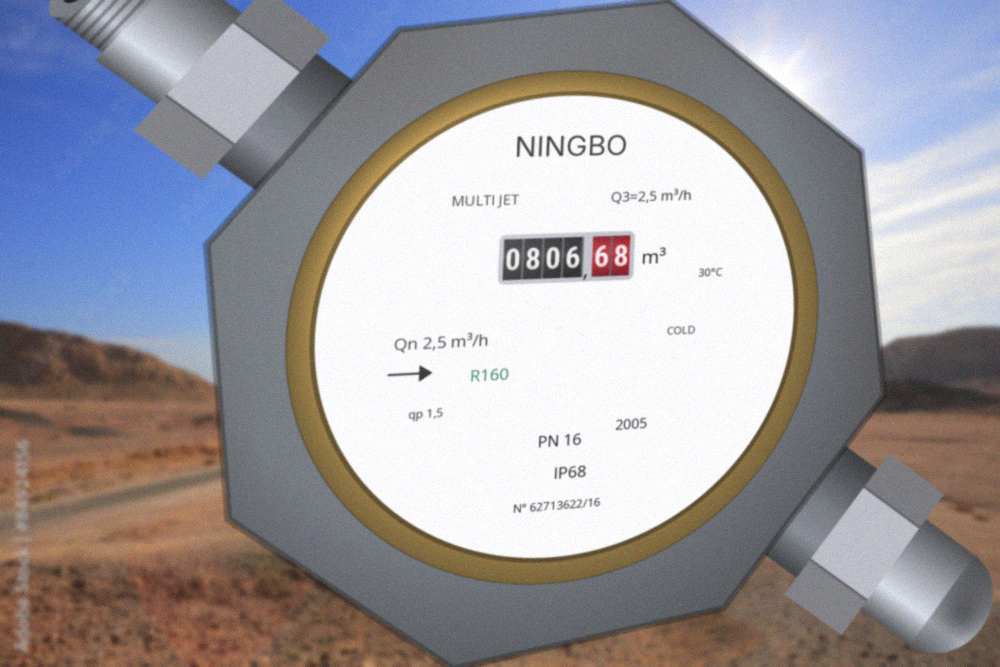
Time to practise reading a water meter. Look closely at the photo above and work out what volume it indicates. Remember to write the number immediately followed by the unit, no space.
806.68m³
